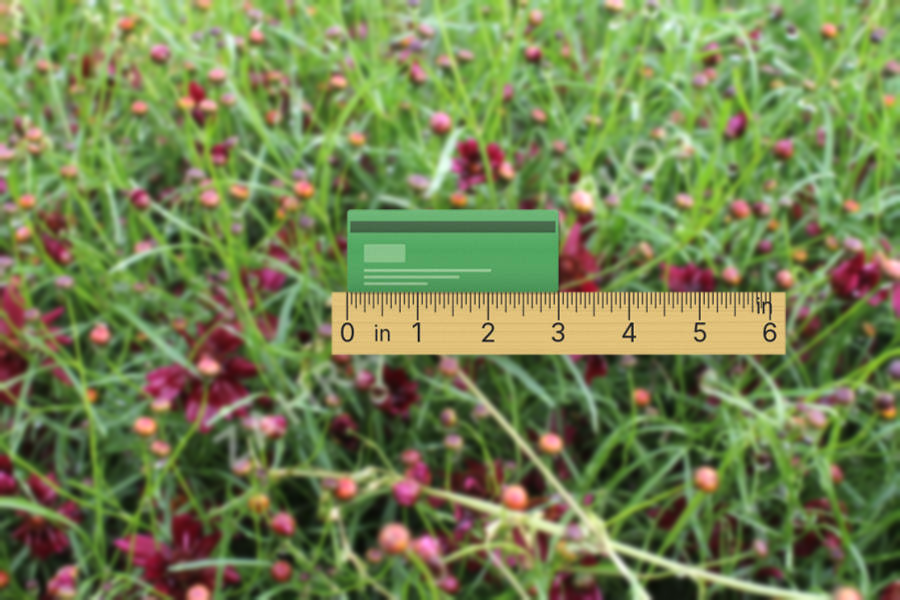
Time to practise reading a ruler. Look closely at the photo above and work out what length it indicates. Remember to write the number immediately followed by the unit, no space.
3in
